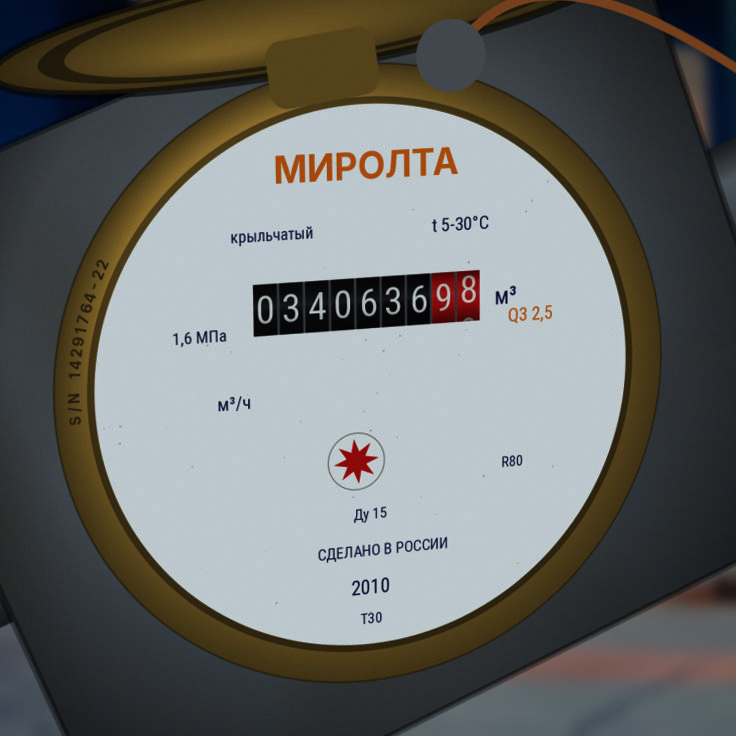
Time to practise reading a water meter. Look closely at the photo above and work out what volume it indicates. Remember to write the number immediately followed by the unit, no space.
340636.98m³
